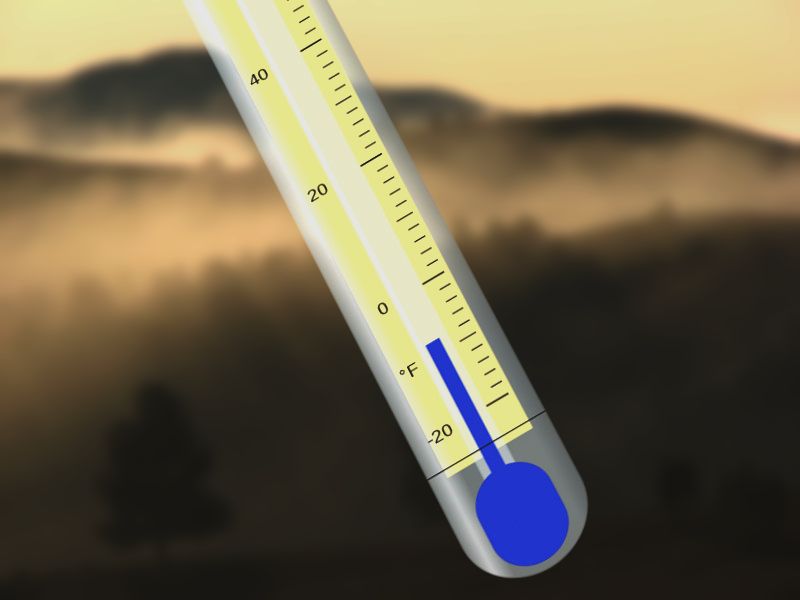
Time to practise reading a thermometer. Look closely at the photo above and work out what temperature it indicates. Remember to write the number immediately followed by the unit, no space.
-8°F
